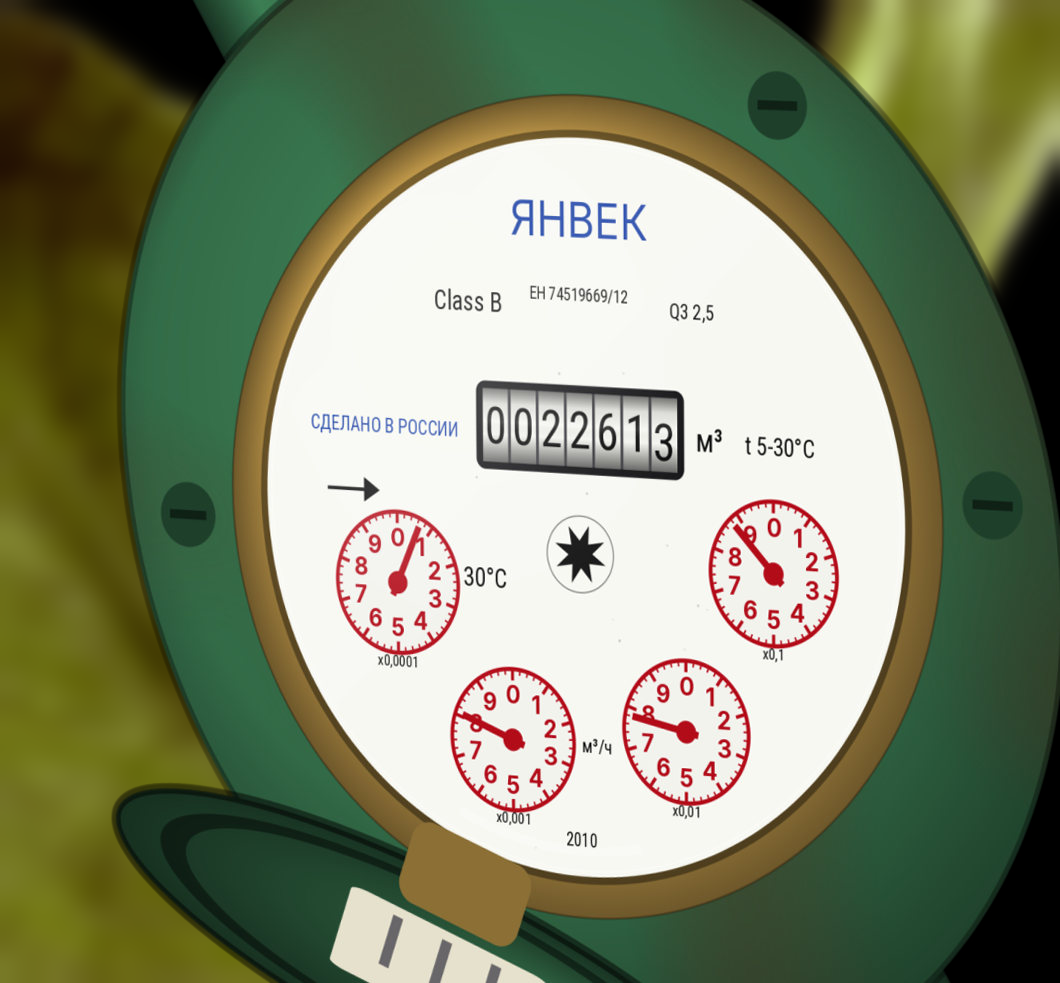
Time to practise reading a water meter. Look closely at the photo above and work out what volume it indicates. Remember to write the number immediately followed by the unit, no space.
22612.8780m³
